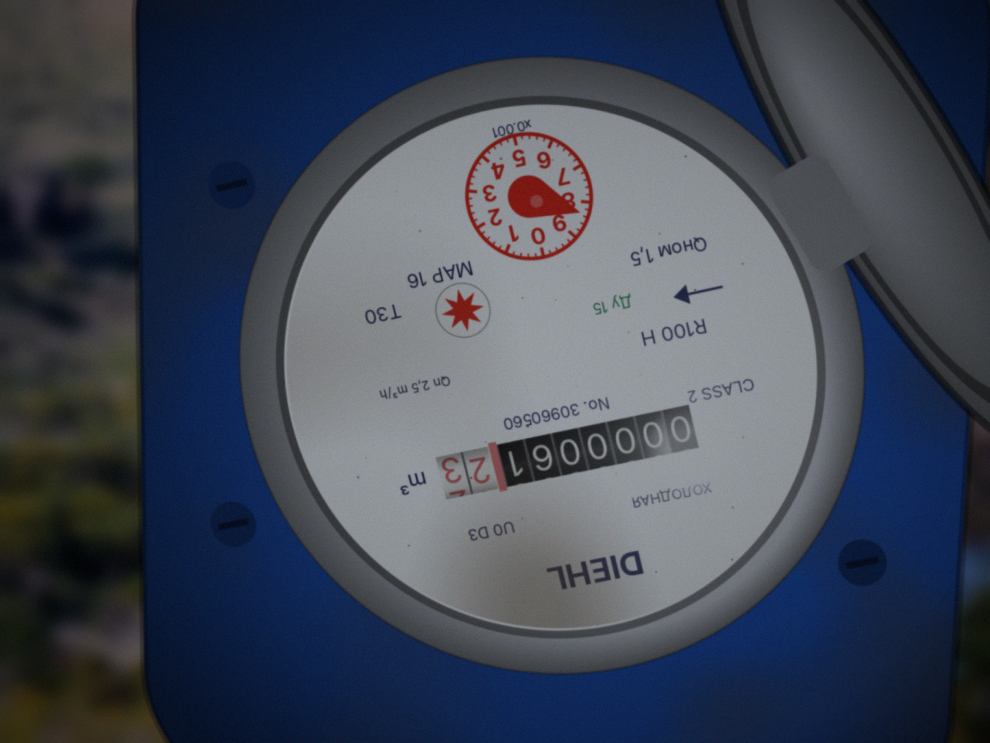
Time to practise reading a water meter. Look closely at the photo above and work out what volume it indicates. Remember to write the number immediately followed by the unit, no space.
61.228m³
